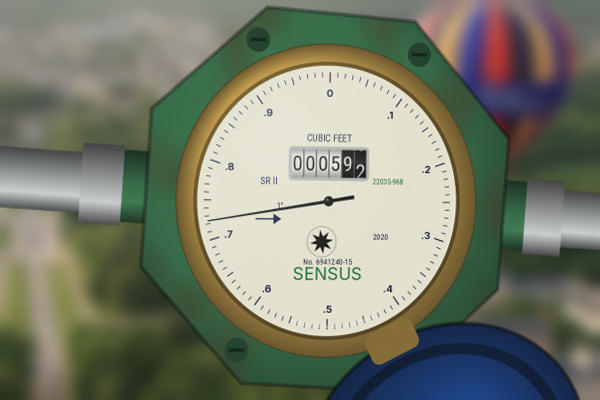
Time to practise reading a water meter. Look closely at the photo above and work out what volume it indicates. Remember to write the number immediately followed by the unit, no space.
591.72ft³
